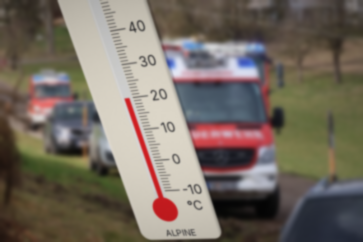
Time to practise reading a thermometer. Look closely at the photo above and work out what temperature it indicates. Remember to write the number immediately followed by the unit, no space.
20°C
